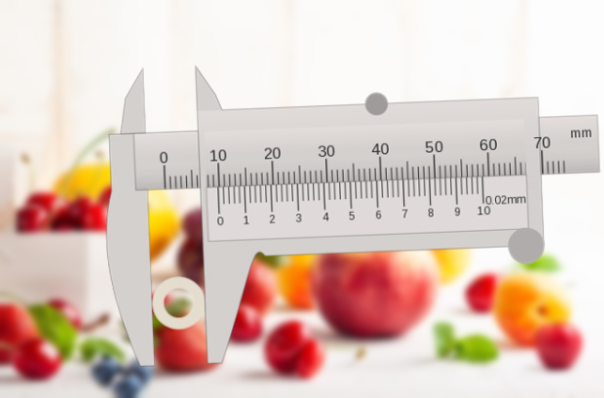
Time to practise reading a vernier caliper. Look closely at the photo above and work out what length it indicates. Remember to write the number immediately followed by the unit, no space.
9.8mm
